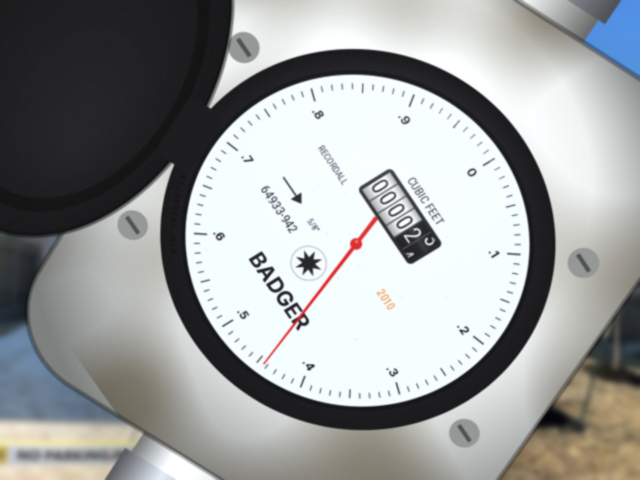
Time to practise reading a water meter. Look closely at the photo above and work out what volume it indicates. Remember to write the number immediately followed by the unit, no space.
23.44ft³
